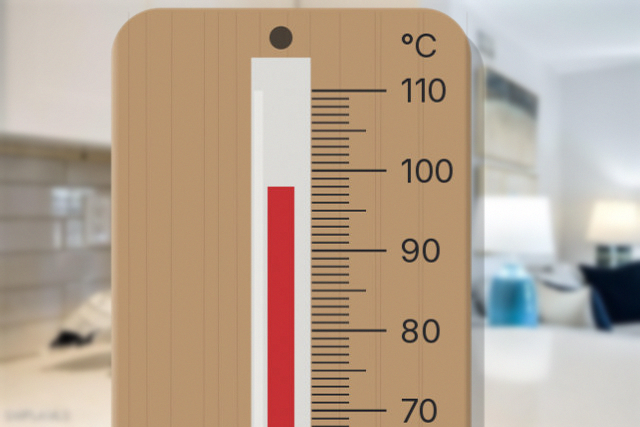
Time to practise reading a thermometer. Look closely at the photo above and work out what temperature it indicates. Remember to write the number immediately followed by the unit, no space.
98°C
